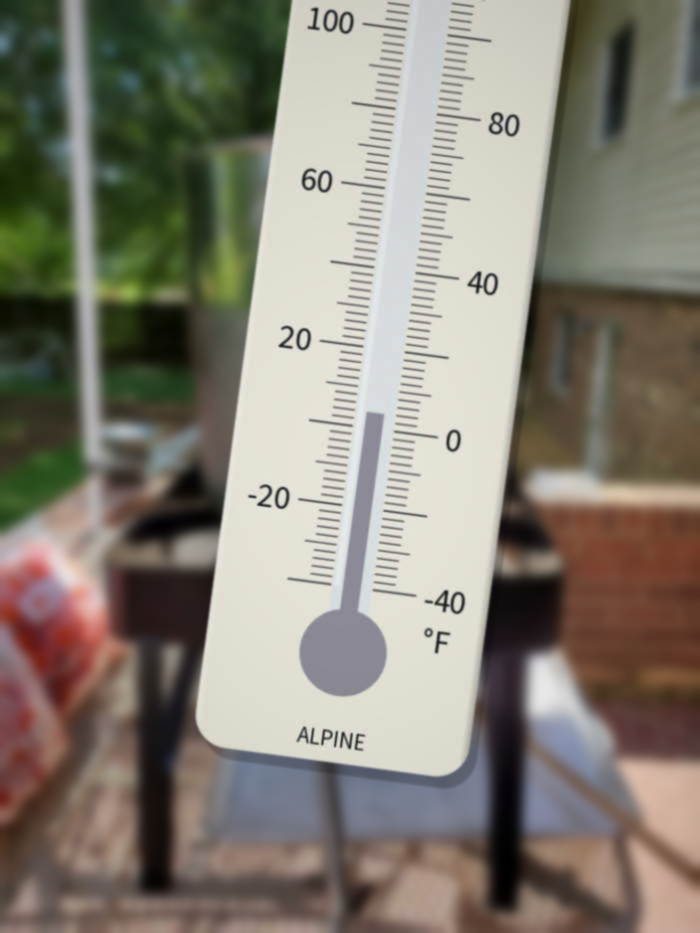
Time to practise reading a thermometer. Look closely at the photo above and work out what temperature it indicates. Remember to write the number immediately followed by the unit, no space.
4°F
